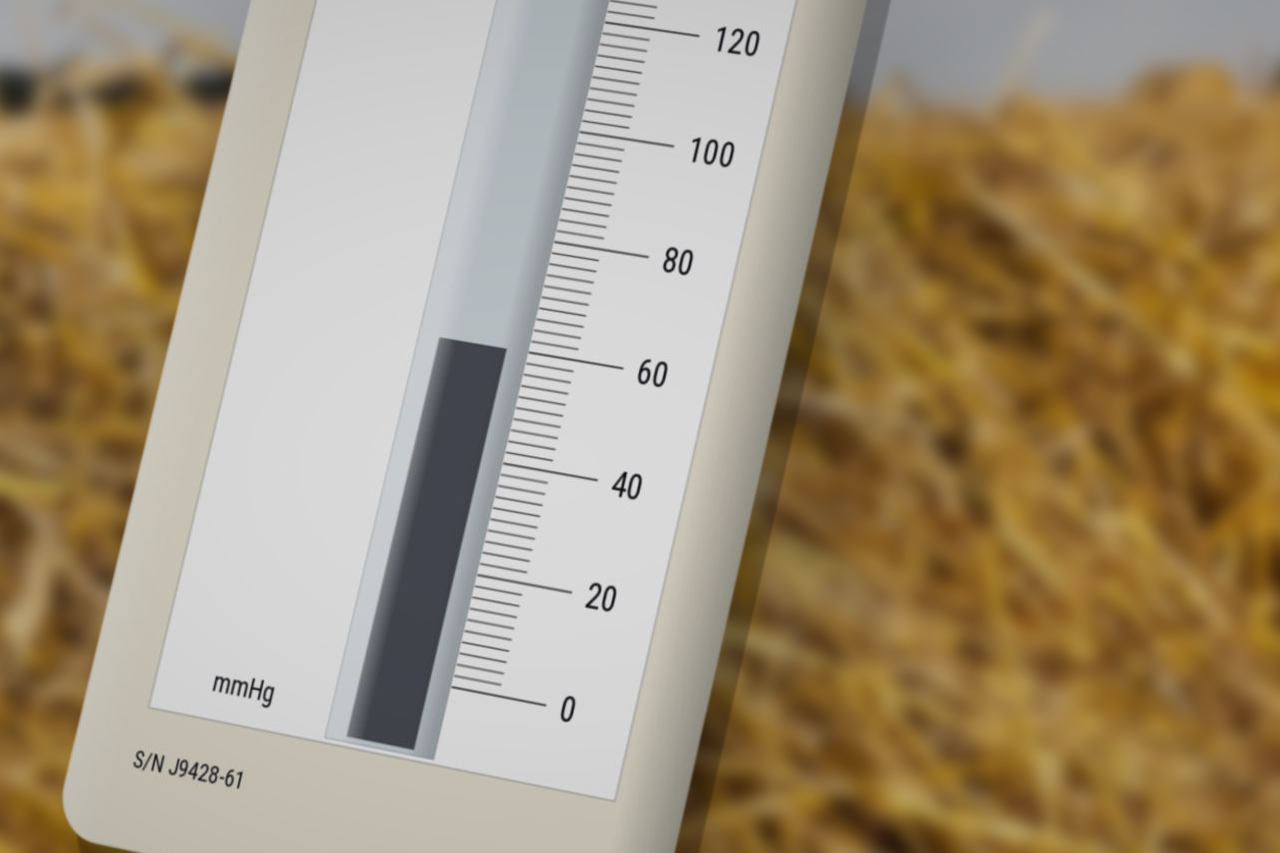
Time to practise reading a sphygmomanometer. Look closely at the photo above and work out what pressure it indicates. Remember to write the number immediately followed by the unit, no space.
60mmHg
